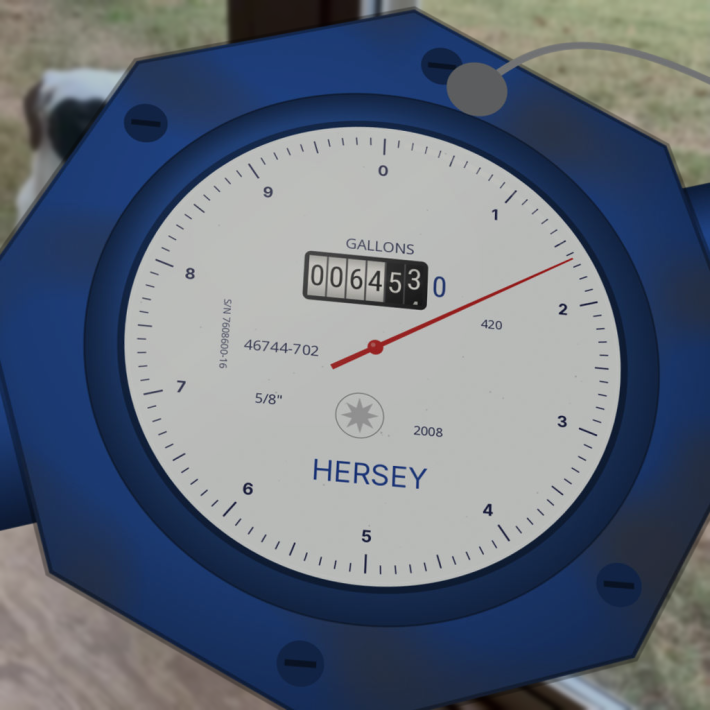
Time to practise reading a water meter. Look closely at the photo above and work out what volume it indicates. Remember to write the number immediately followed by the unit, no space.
64531.6gal
